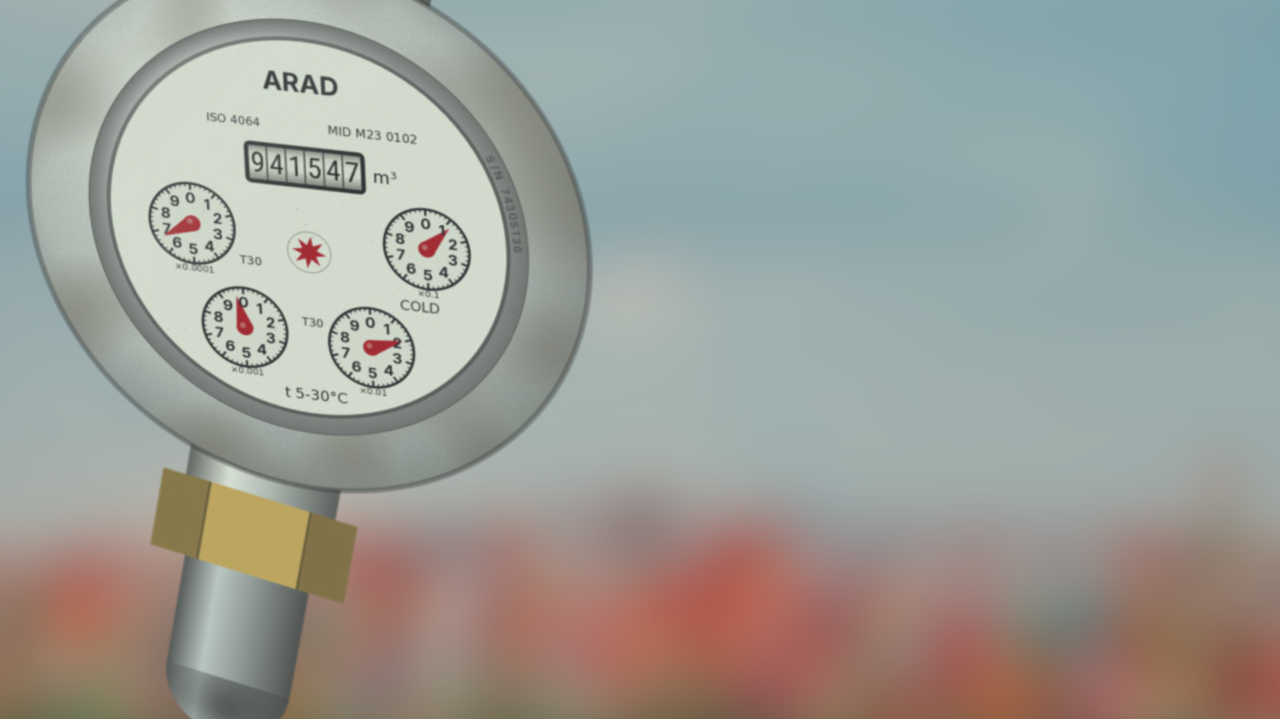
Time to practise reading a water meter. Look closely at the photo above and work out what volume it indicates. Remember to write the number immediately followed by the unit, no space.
941547.1196m³
